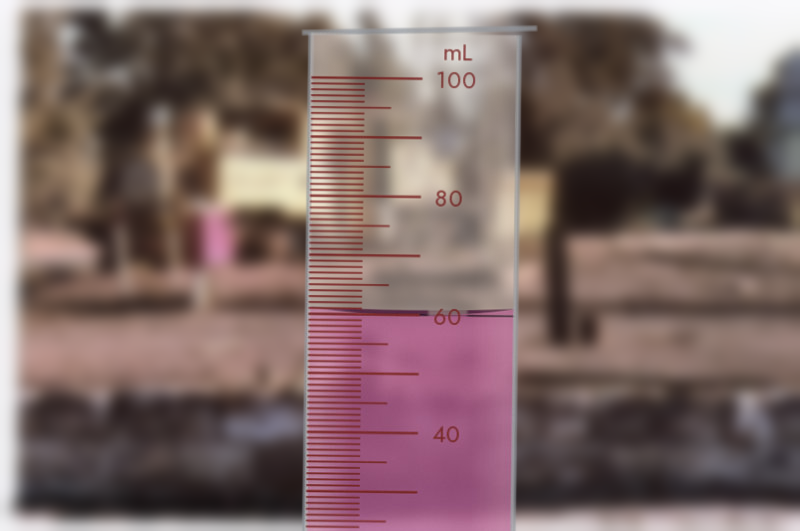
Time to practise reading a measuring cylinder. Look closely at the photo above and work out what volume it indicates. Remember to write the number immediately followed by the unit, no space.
60mL
